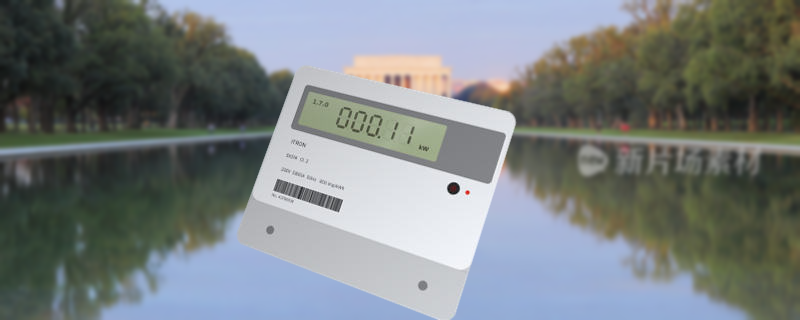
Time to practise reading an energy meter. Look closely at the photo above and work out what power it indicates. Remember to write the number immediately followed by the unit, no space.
0.11kW
